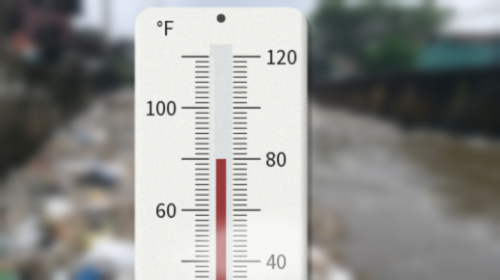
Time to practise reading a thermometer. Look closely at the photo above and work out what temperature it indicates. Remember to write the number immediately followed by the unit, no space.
80°F
